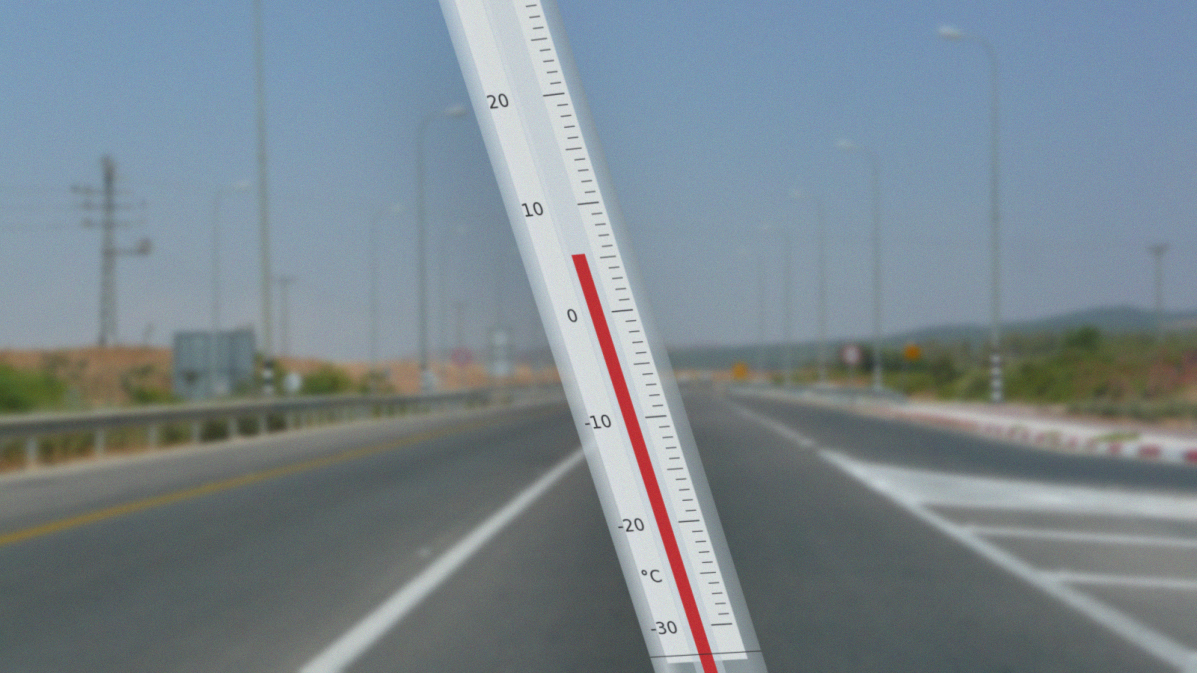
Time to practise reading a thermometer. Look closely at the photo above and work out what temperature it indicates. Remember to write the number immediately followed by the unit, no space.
5.5°C
